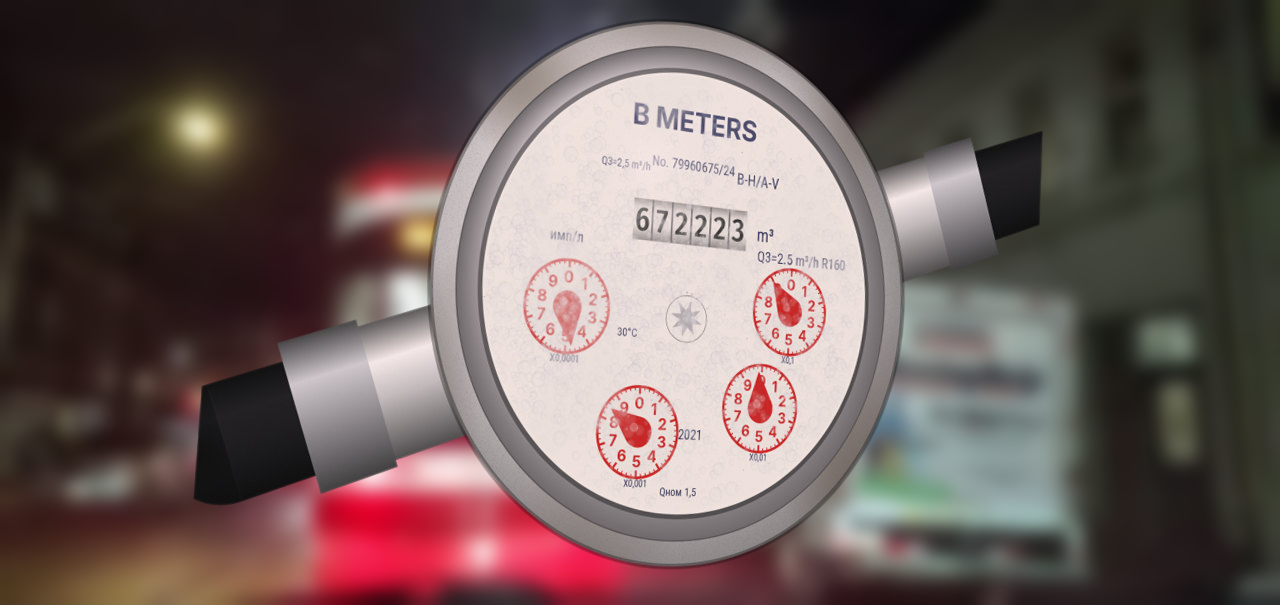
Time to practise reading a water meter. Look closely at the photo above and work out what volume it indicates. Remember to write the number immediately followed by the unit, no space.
672223.8984m³
